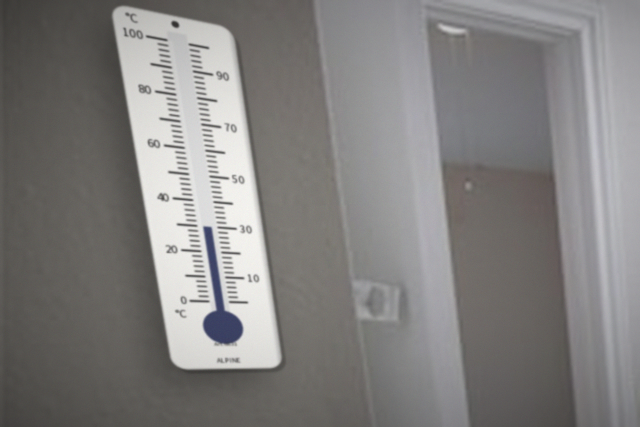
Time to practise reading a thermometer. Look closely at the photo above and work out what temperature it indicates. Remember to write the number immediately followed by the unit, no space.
30°C
